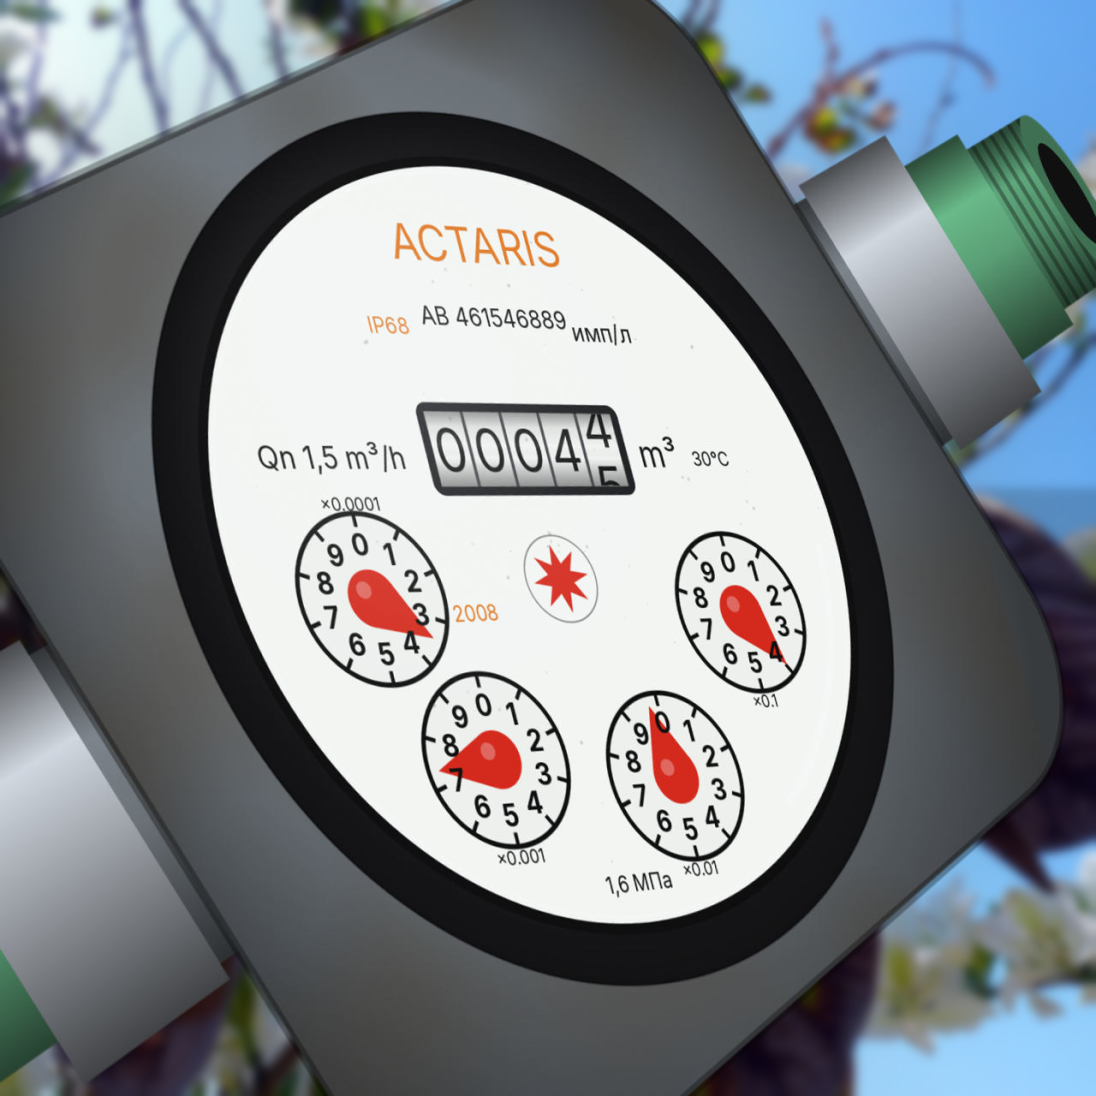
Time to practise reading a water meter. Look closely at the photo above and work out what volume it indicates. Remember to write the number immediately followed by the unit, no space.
44.3973m³
